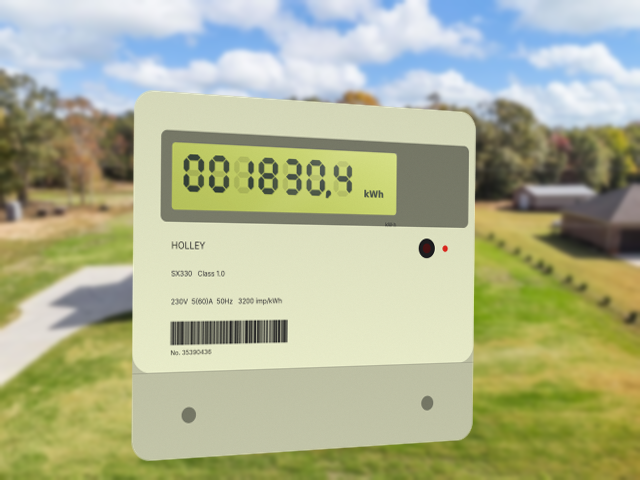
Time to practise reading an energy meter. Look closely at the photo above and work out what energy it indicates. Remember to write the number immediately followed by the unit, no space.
1830.4kWh
